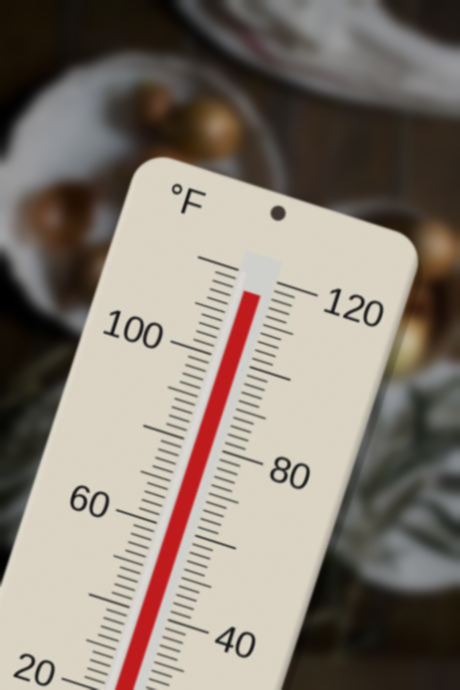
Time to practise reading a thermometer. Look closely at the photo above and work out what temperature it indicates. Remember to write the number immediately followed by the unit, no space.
116°F
